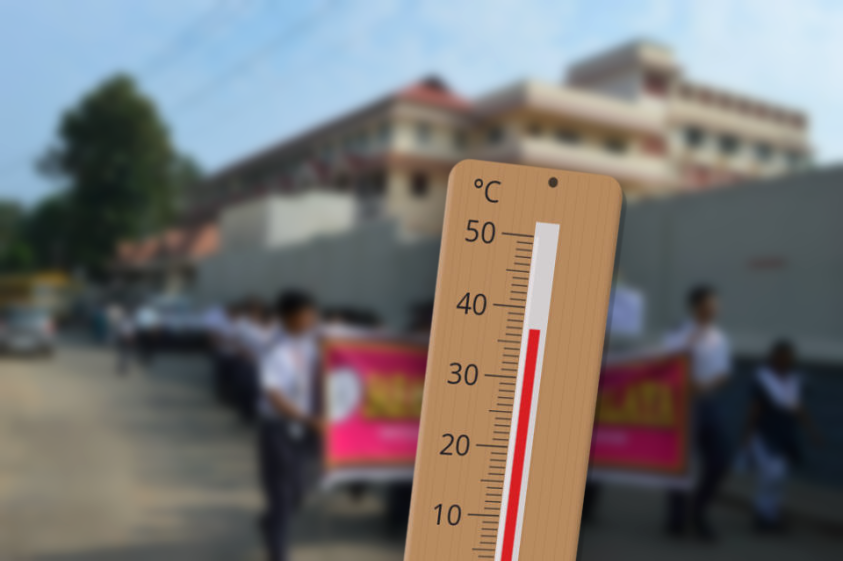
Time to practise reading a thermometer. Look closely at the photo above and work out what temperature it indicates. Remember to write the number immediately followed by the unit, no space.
37°C
